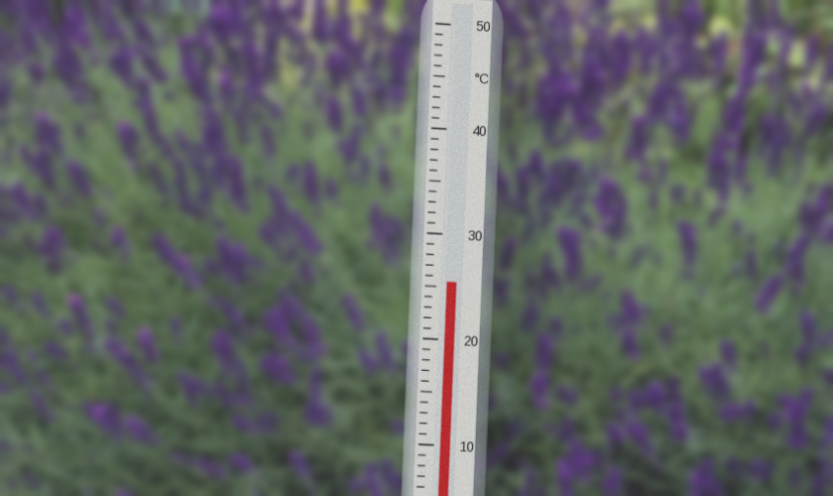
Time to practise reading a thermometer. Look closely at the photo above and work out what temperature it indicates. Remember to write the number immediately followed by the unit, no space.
25.5°C
